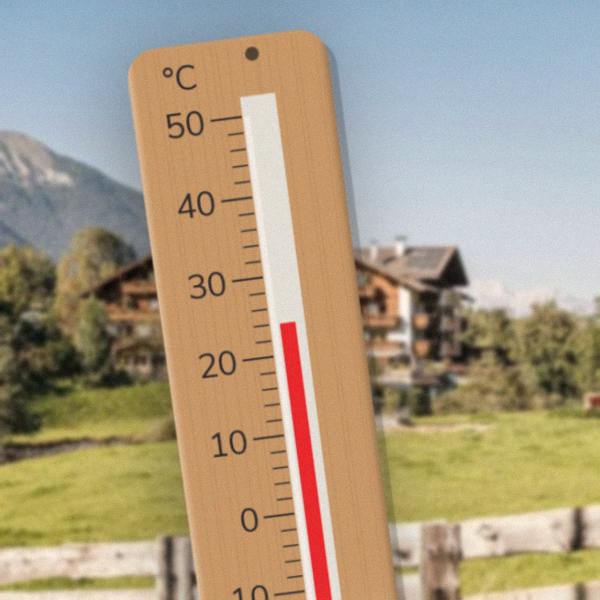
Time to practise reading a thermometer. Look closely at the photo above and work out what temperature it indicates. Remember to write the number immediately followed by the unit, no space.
24°C
